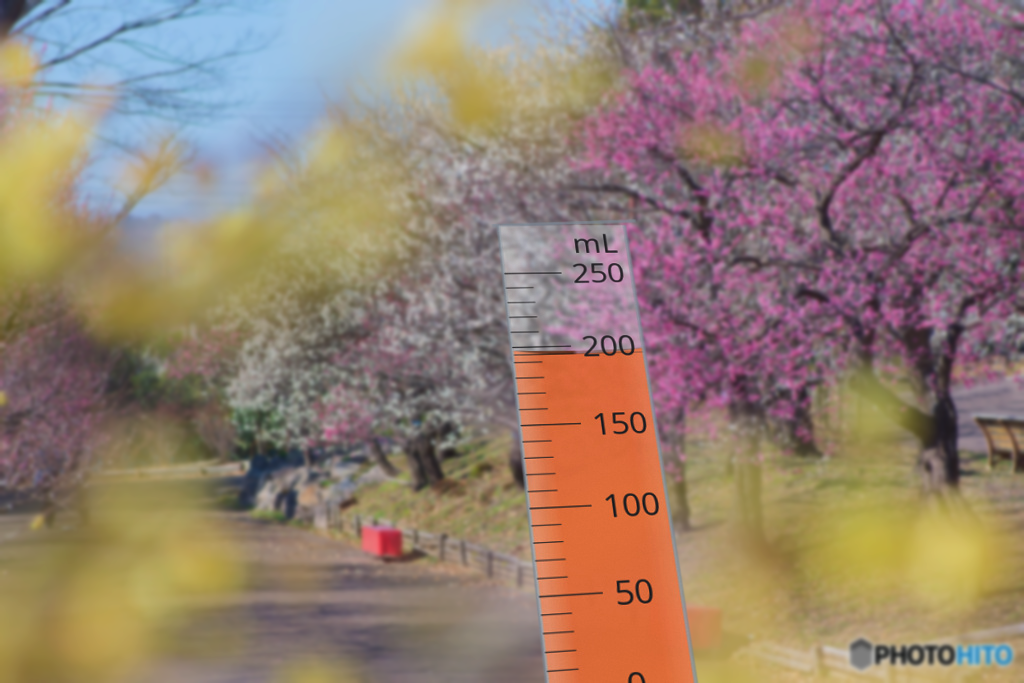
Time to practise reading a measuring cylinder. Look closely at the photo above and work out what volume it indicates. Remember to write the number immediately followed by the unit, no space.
195mL
